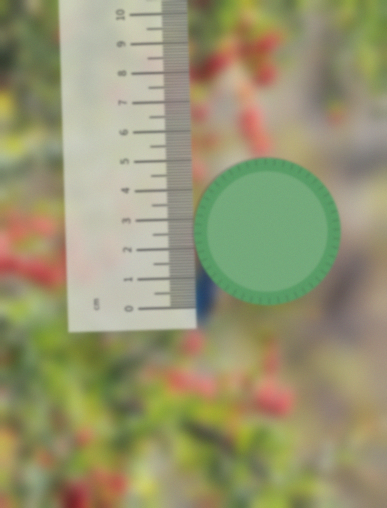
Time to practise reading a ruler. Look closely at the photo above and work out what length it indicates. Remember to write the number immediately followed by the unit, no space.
5cm
